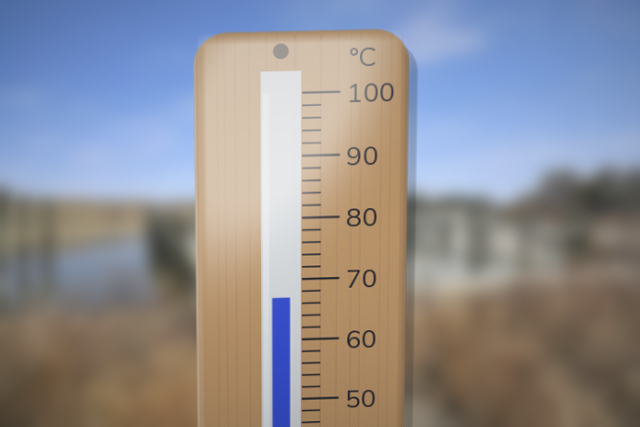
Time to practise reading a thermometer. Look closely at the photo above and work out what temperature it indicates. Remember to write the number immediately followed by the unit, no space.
67°C
